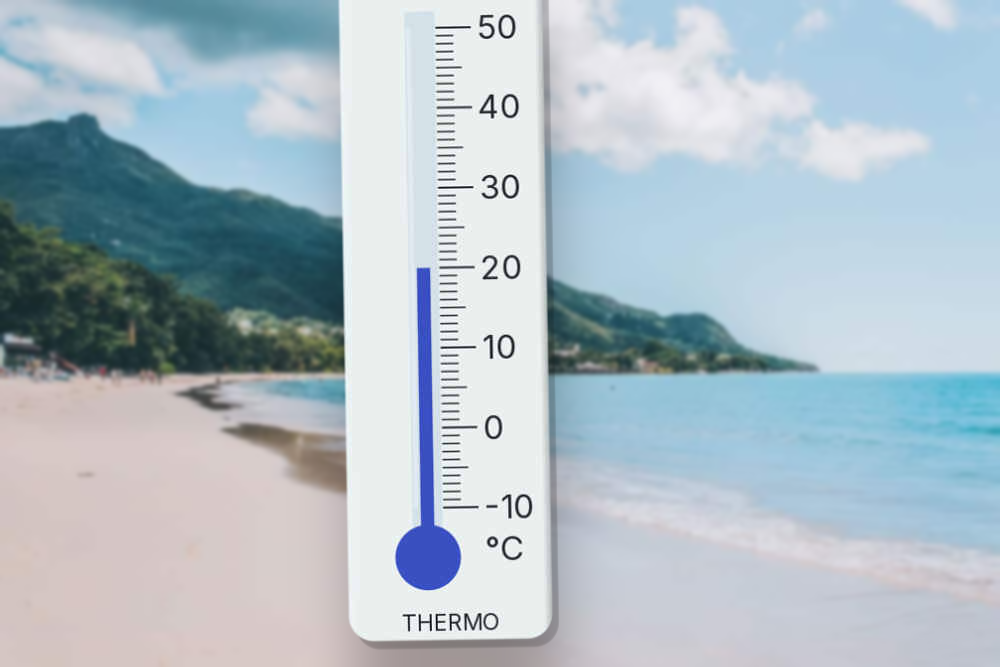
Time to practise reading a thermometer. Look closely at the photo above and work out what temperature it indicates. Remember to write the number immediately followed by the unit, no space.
20°C
